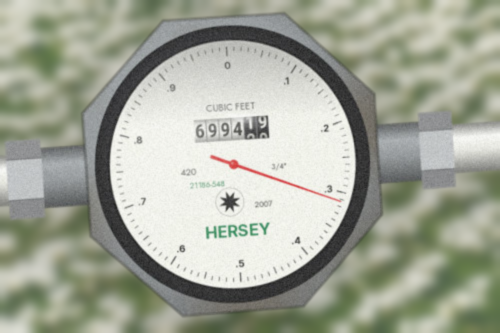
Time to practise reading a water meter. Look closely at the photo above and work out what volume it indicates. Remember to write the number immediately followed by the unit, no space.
699419.31ft³
